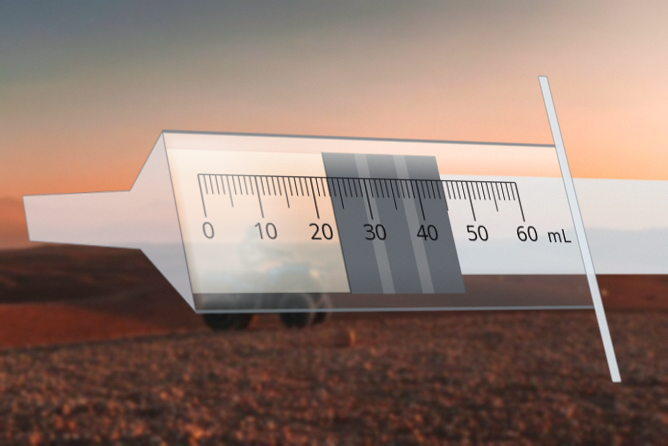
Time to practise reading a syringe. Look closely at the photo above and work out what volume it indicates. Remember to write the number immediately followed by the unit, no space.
23mL
